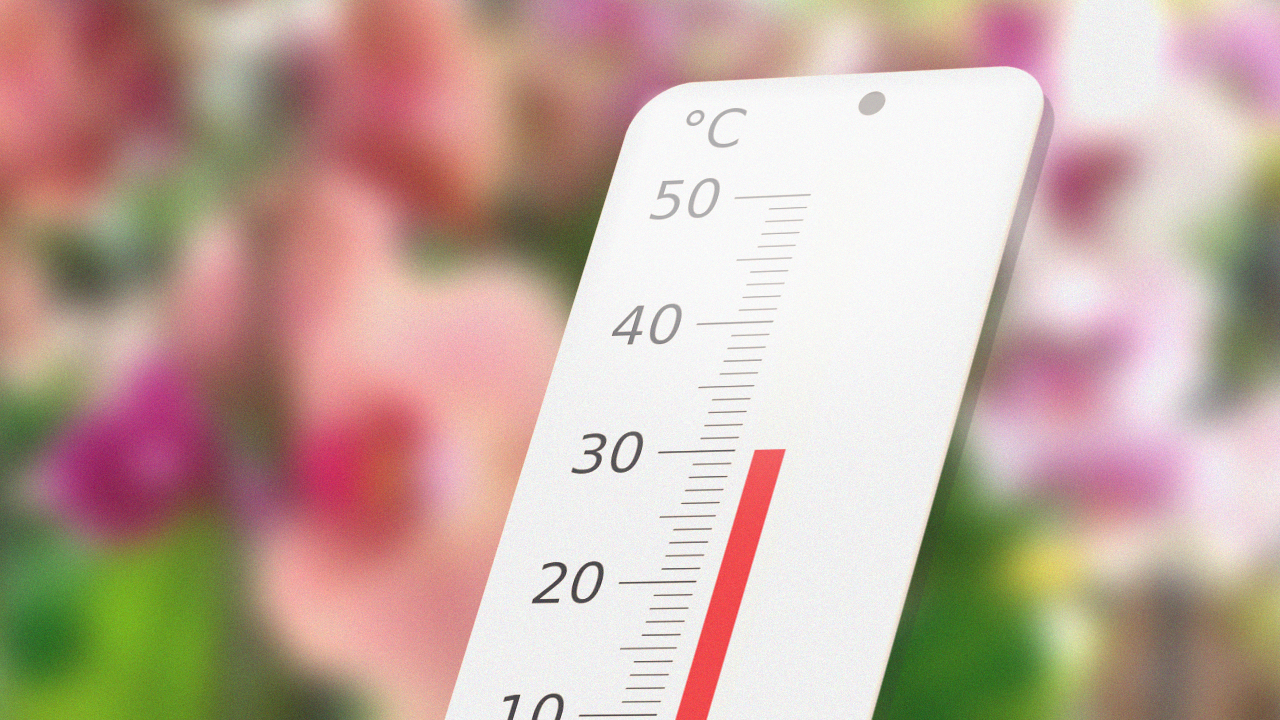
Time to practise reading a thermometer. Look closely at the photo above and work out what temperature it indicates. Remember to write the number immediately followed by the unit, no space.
30°C
